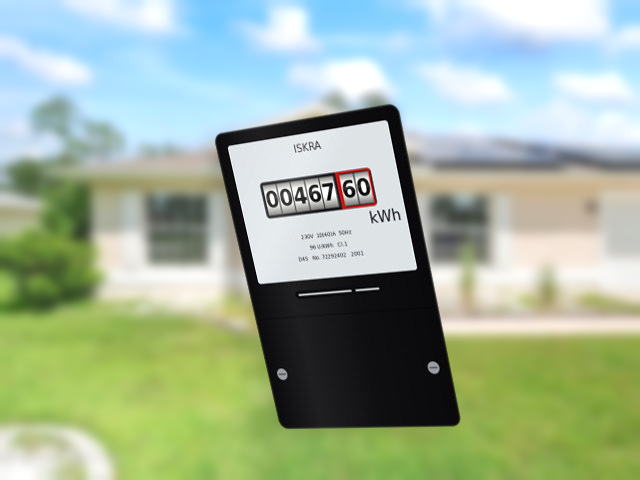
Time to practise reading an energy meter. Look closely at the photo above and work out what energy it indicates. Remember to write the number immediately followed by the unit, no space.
467.60kWh
